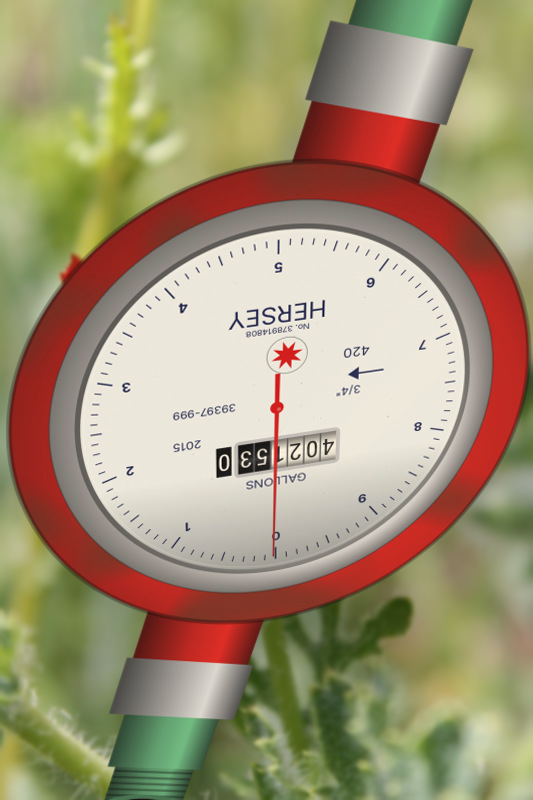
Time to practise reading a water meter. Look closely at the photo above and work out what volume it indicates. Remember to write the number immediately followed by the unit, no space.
4021530.0gal
